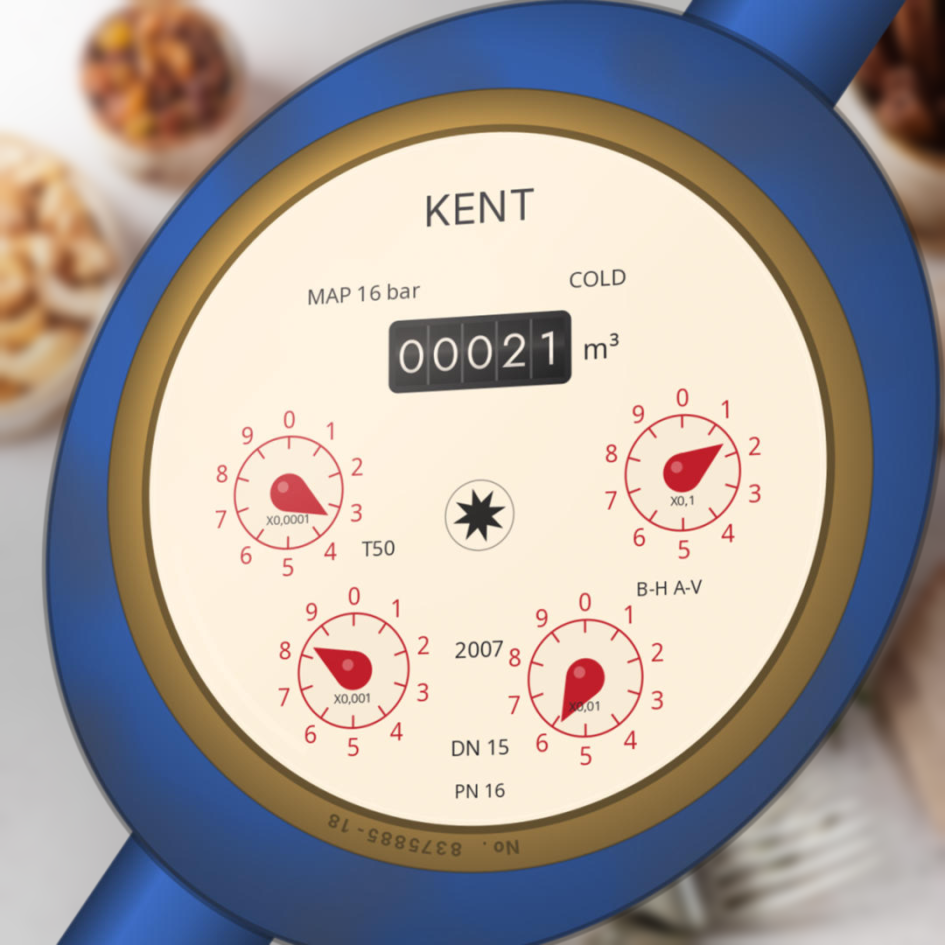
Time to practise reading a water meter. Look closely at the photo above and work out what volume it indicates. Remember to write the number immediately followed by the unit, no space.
21.1583m³
